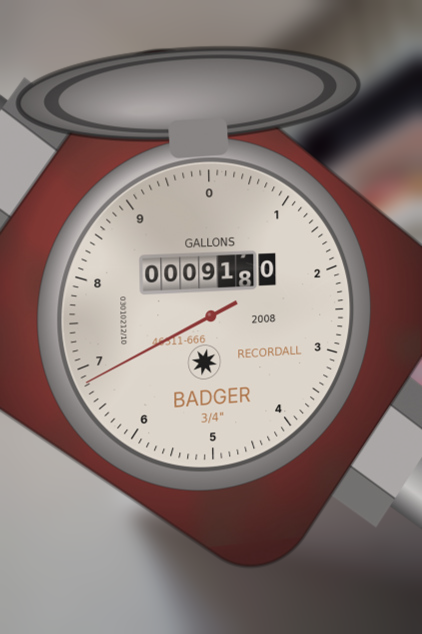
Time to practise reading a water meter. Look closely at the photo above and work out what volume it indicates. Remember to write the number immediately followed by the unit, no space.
9176.8gal
